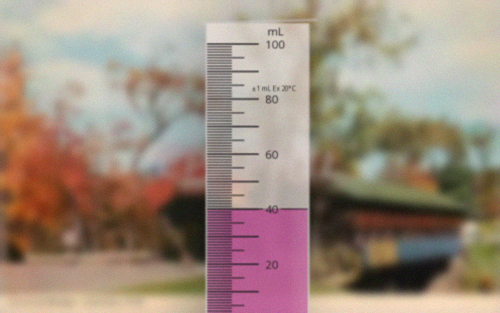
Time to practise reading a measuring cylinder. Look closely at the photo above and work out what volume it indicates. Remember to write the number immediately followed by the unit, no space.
40mL
